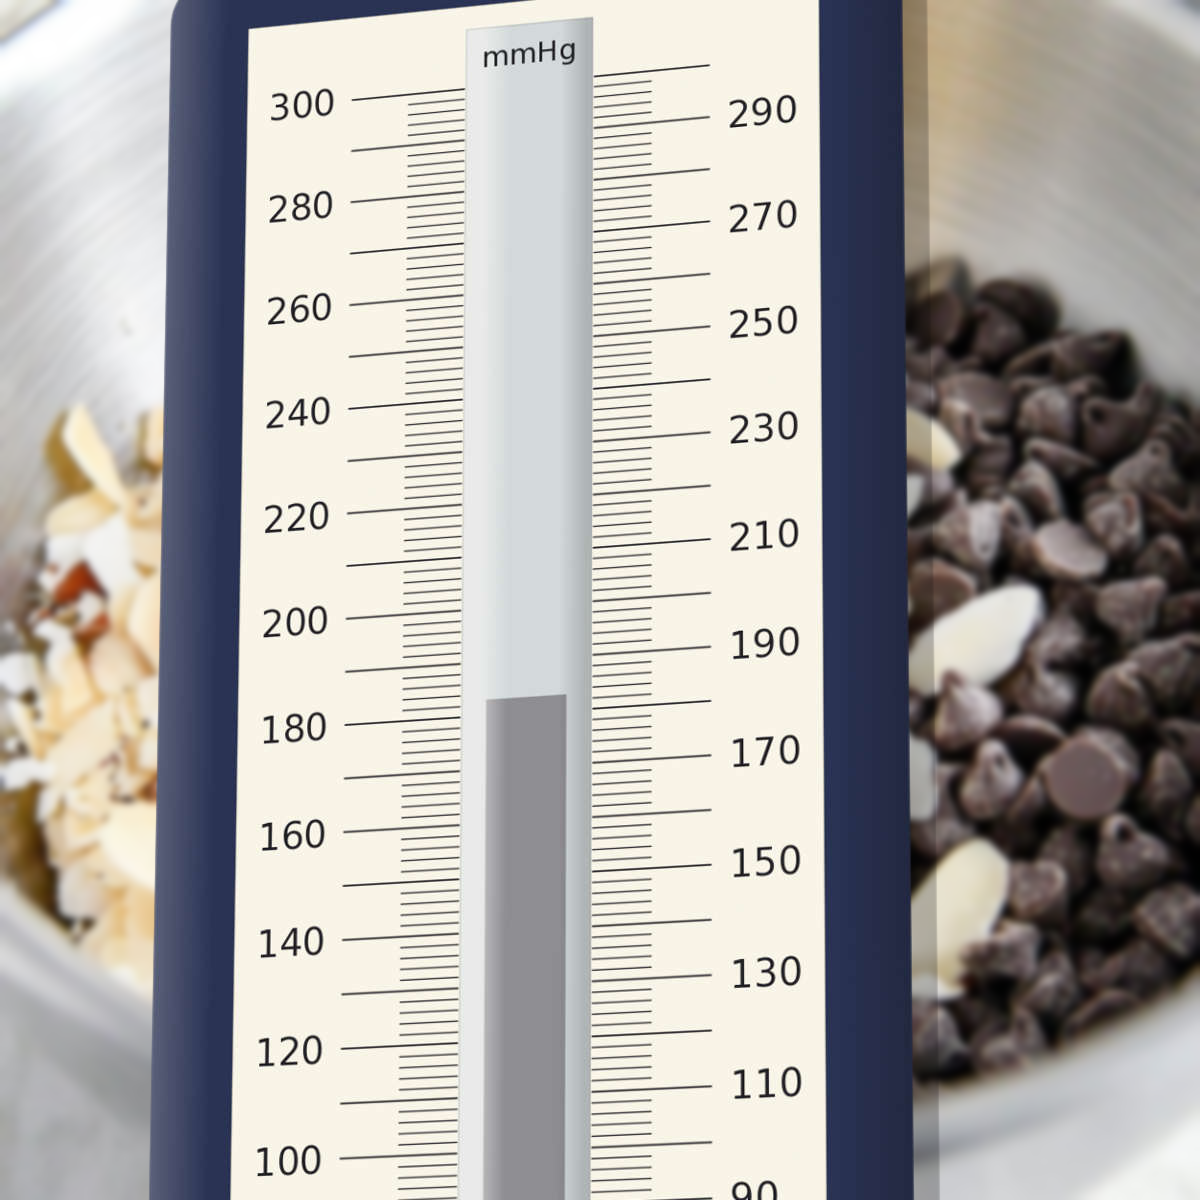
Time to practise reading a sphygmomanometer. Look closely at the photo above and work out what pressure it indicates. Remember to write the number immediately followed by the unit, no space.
183mmHg
